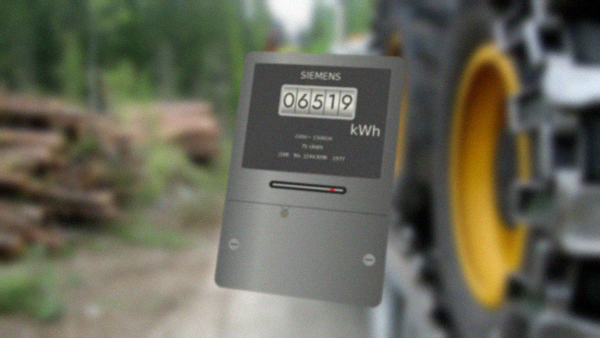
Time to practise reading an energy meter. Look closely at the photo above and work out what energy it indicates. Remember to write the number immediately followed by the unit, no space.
6519kWh
